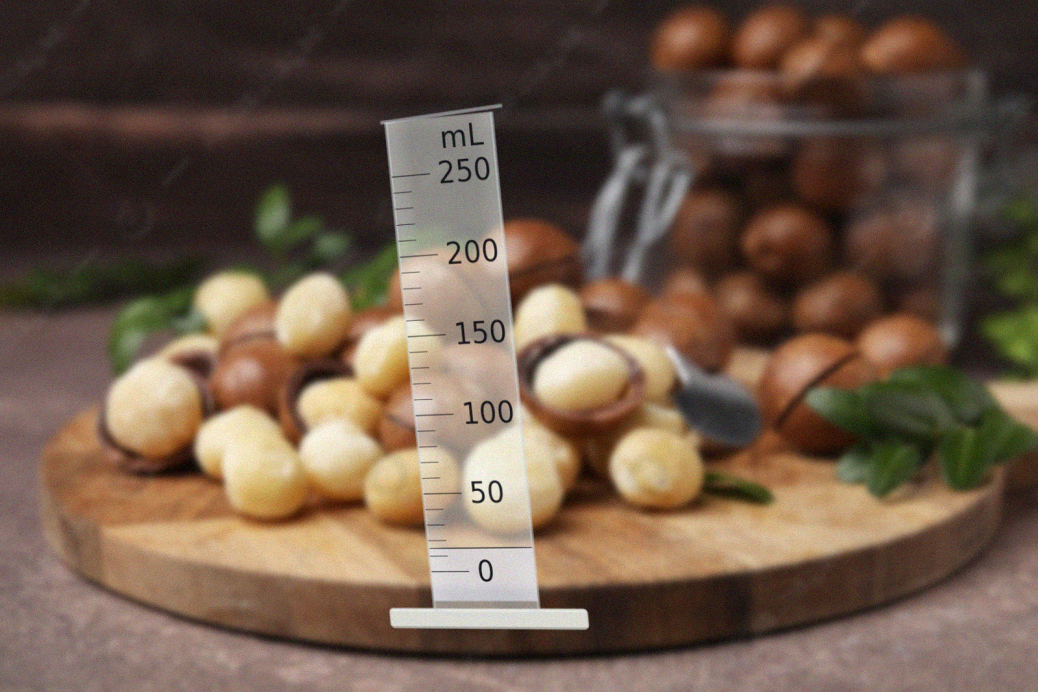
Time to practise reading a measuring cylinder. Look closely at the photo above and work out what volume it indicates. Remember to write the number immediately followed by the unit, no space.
15mL
